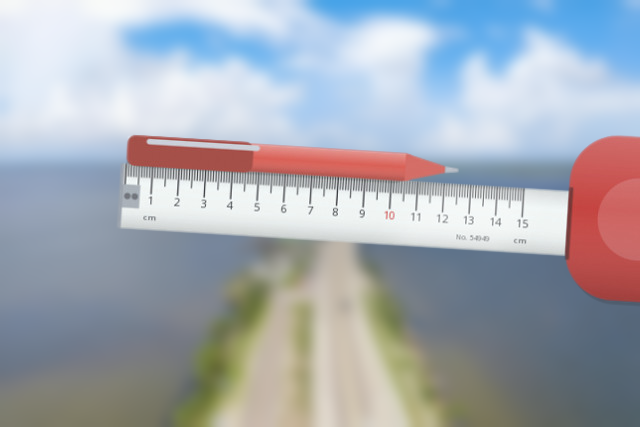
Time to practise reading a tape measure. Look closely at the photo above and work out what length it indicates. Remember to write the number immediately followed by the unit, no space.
12.5cm
